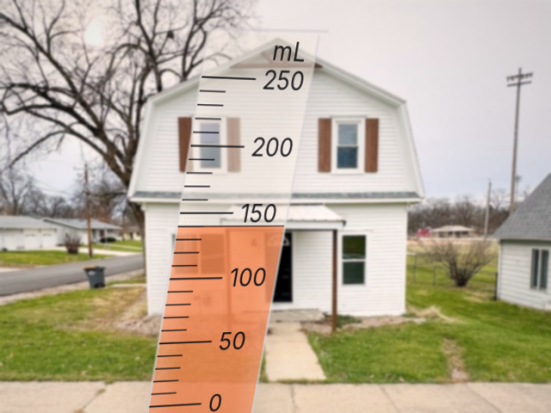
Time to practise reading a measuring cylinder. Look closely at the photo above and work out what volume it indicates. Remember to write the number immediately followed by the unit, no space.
140mL
